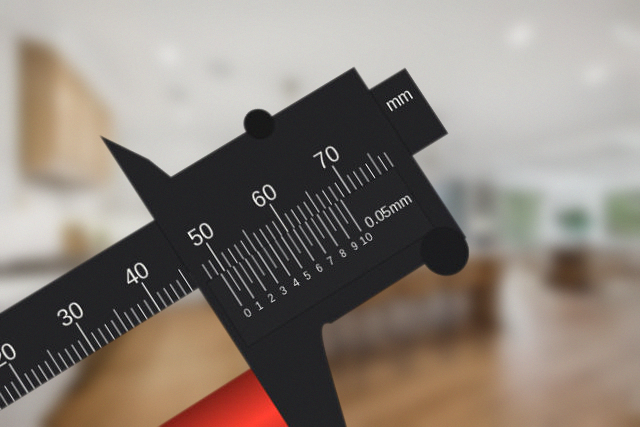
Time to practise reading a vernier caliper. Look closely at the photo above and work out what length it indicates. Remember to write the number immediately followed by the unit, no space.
49.4mm
